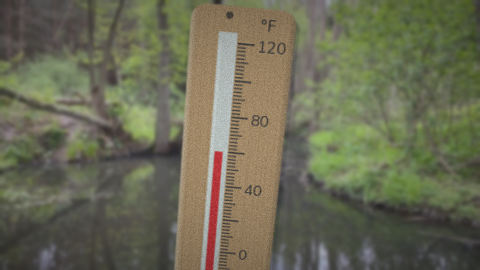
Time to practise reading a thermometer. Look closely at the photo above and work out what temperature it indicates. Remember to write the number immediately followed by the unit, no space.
60°F
